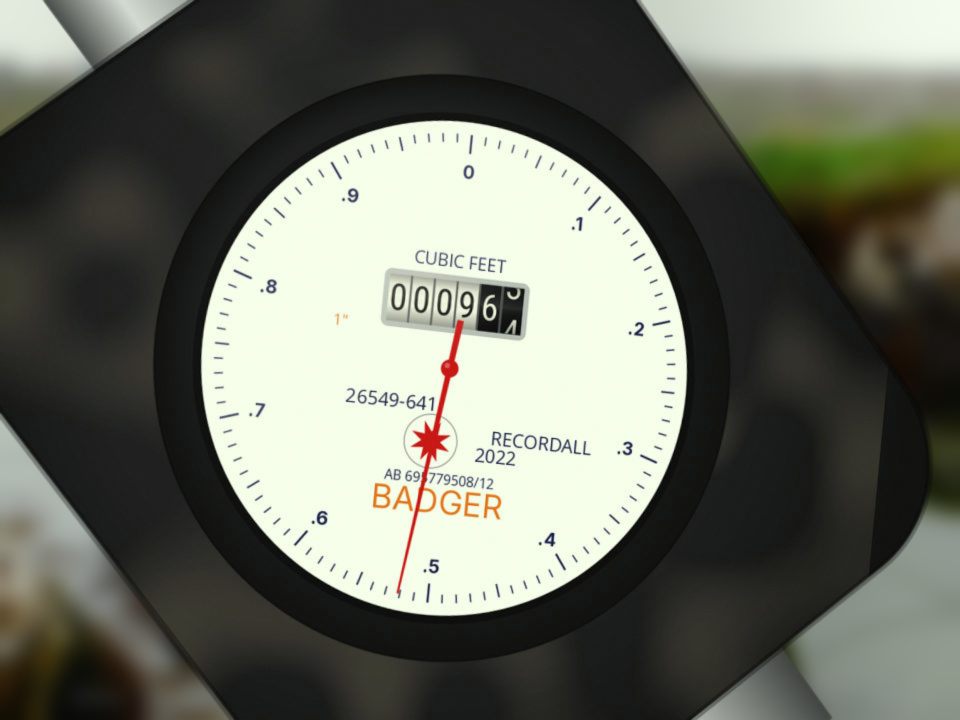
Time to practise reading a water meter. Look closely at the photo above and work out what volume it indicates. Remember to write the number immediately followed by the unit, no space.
963.52ft³
